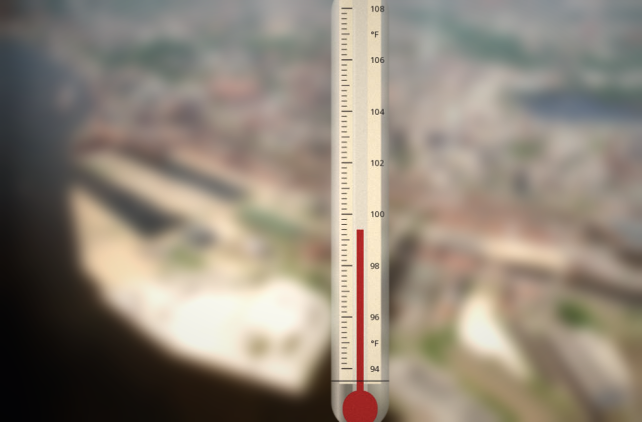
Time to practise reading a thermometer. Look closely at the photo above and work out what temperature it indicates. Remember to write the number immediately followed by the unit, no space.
99.4°F
